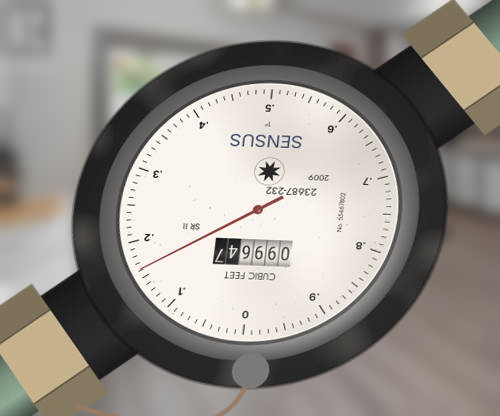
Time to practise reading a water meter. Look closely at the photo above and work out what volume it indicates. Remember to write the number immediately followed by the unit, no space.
99647.16ft³
